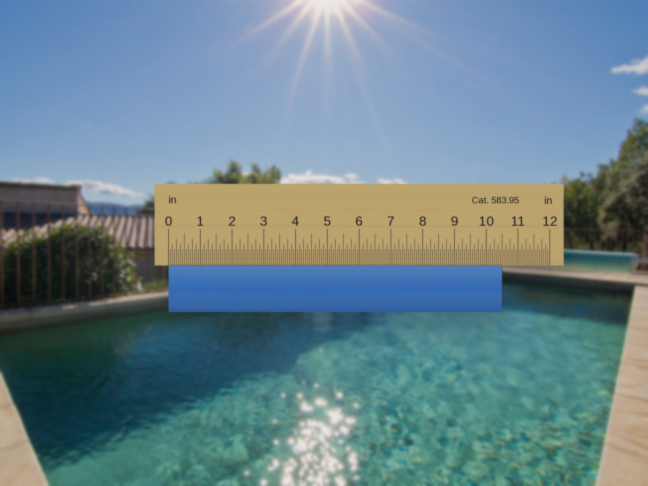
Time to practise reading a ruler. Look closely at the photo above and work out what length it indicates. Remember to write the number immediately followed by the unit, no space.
10.5in
